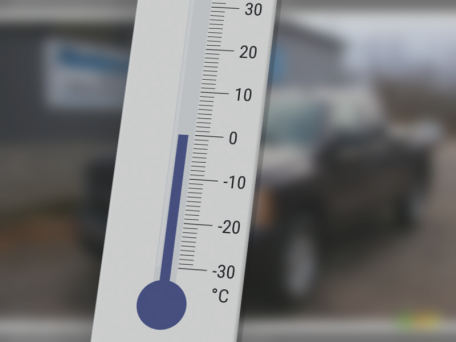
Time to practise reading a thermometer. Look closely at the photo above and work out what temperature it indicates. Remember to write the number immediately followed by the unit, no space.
0°C
